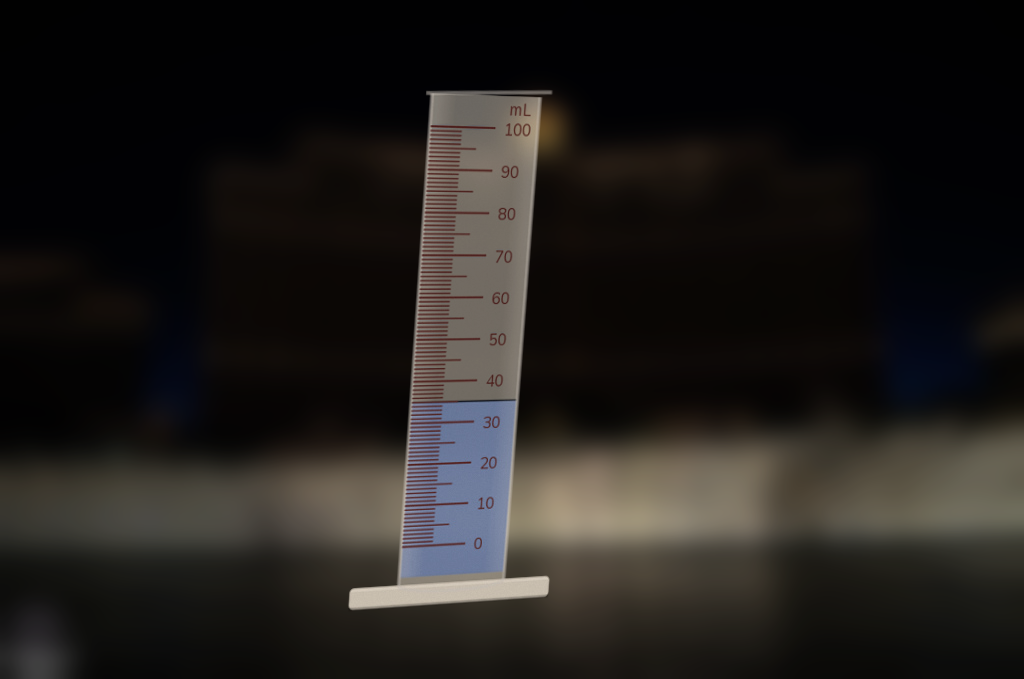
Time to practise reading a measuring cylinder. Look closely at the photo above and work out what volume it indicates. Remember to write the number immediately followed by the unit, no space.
35mL
